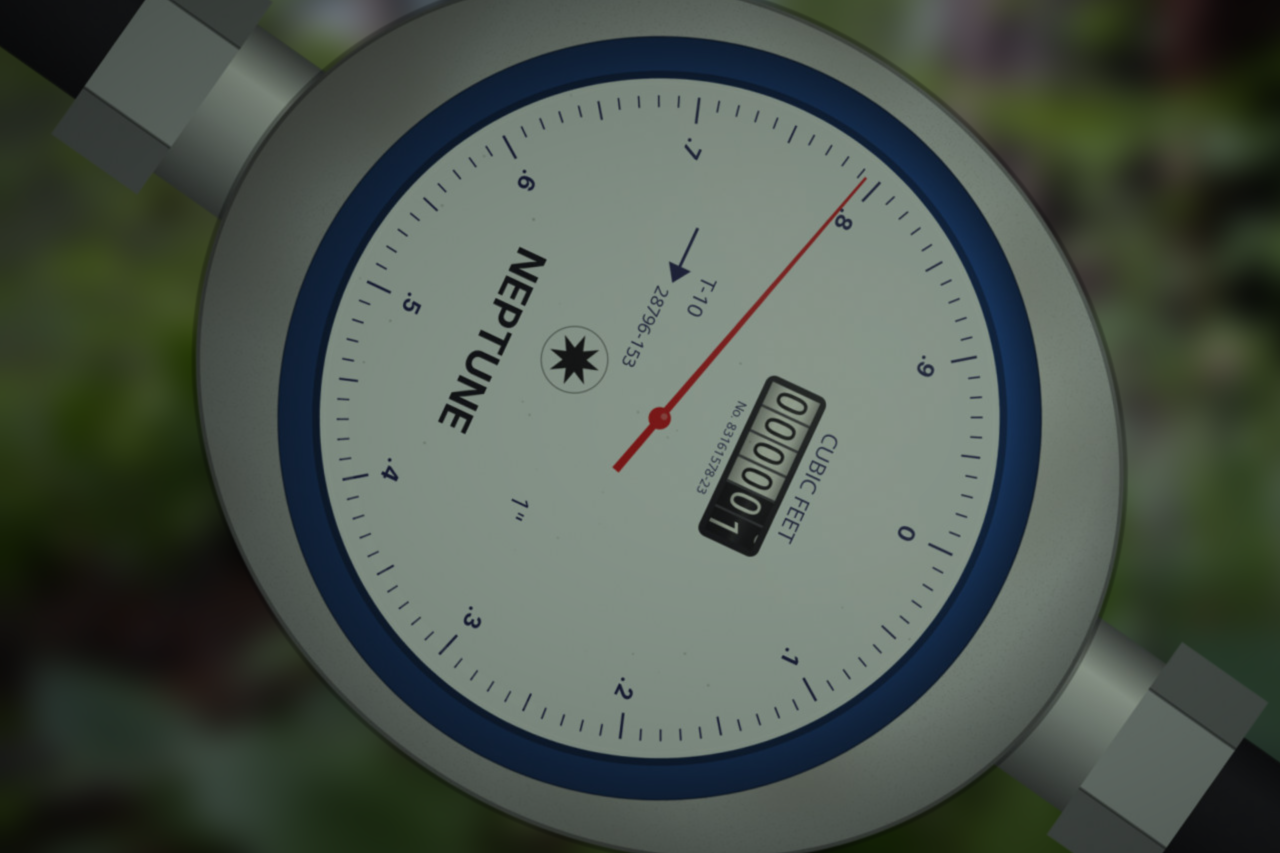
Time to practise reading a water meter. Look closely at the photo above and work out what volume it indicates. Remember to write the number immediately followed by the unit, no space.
0.79ft³
